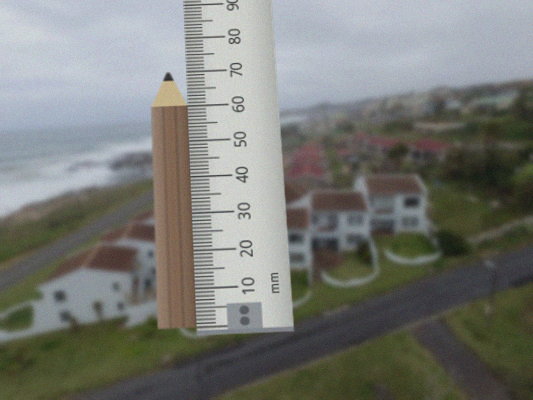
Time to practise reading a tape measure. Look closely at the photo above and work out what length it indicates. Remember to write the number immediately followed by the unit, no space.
70mm
